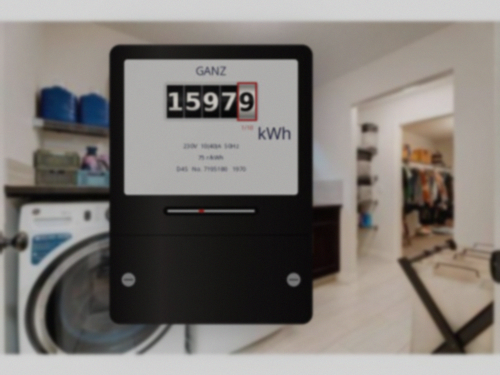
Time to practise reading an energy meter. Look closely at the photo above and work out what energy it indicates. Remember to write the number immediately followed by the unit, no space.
1597.9kWh
